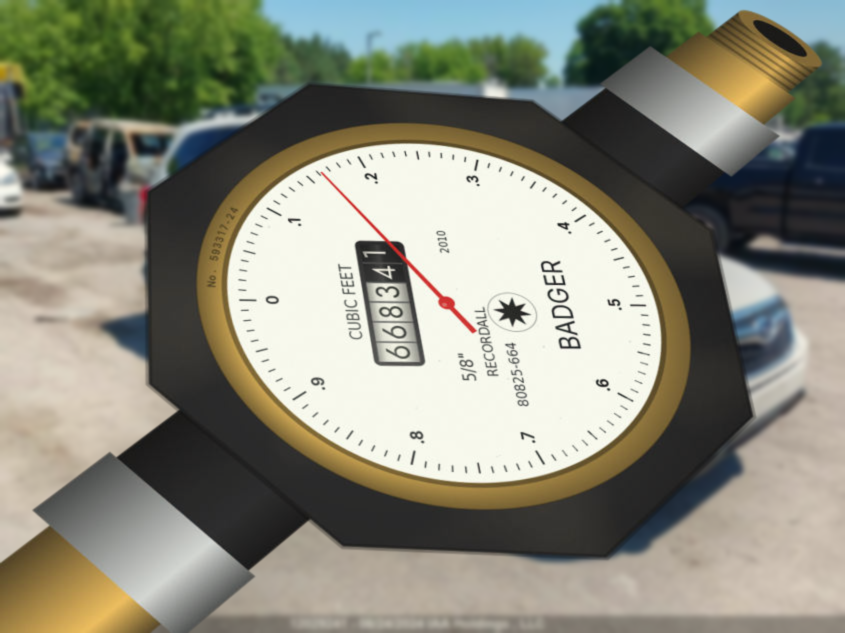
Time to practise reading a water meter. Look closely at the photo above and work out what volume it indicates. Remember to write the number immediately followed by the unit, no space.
668341.16ft³
